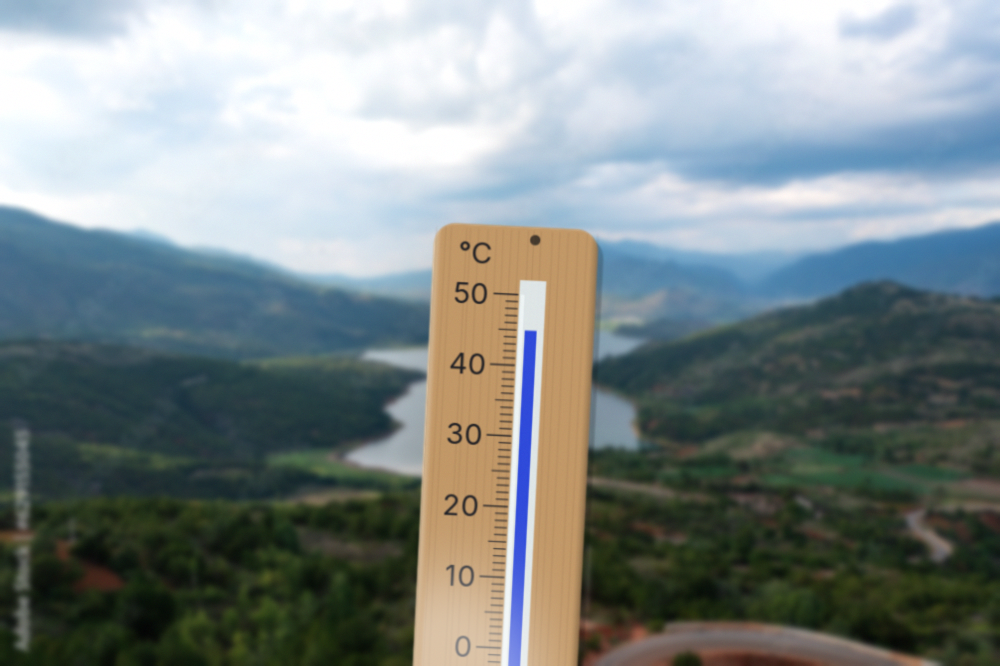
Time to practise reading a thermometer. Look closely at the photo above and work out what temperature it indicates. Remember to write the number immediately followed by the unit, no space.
45°C
